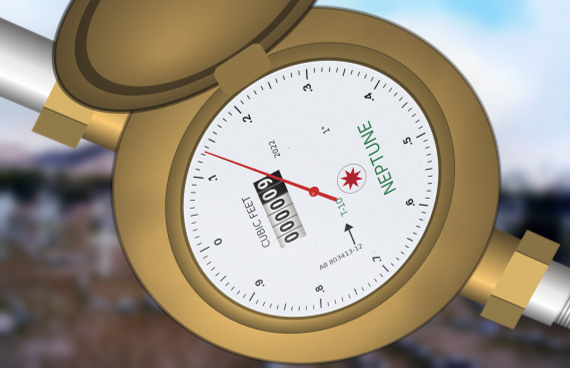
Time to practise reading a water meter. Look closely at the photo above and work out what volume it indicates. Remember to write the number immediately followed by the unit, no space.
9.13ft³
